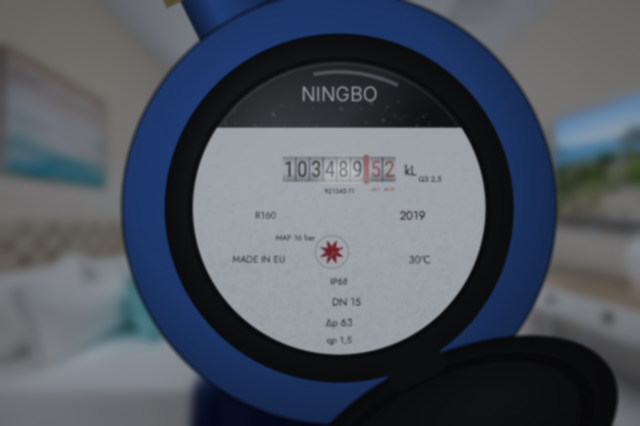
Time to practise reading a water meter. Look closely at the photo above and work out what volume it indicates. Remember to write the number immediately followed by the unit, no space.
103489.52kL
